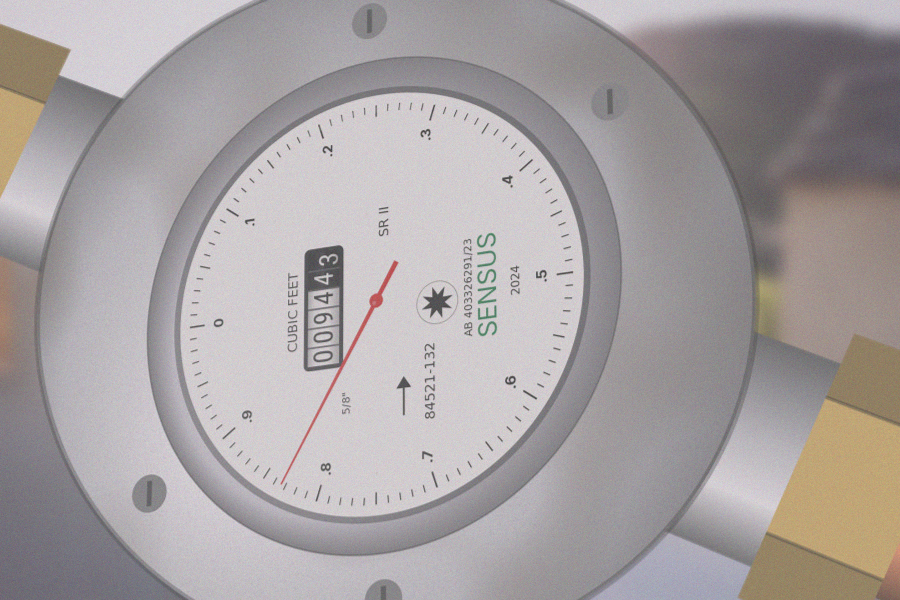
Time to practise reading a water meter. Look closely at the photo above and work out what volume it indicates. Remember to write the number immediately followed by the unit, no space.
9442.83ft³
